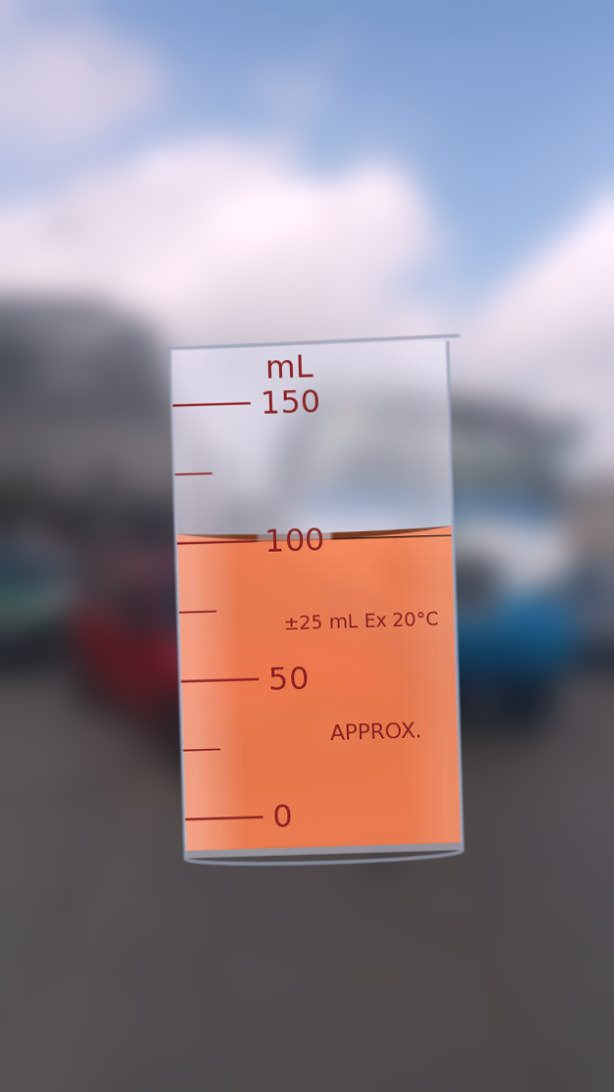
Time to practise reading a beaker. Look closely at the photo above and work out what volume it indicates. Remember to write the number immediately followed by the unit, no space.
100mL
